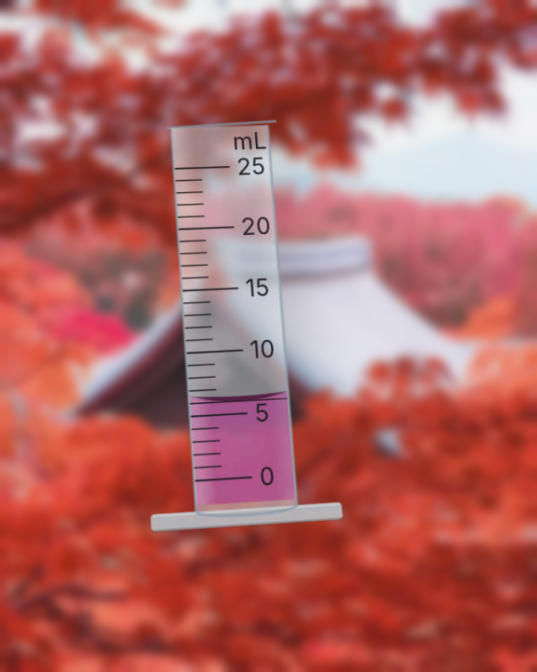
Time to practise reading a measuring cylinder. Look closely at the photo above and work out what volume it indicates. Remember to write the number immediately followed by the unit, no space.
6mL
